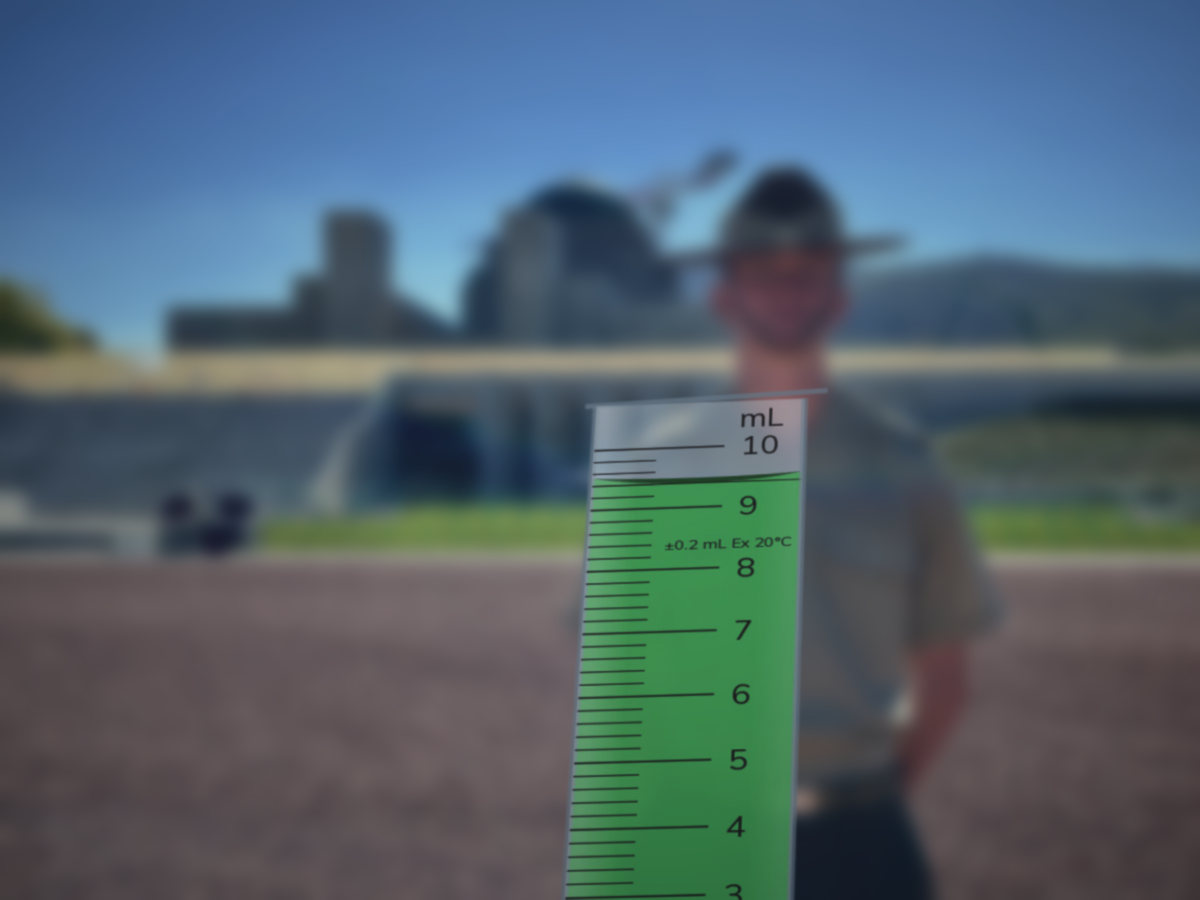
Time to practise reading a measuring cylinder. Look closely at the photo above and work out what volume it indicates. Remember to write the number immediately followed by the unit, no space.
9.4mL
